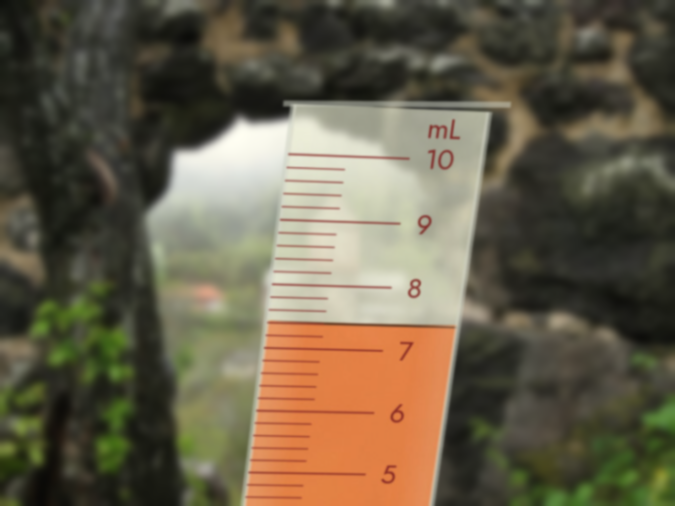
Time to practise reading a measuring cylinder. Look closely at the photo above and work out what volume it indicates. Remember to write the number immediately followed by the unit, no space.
7.4mL
